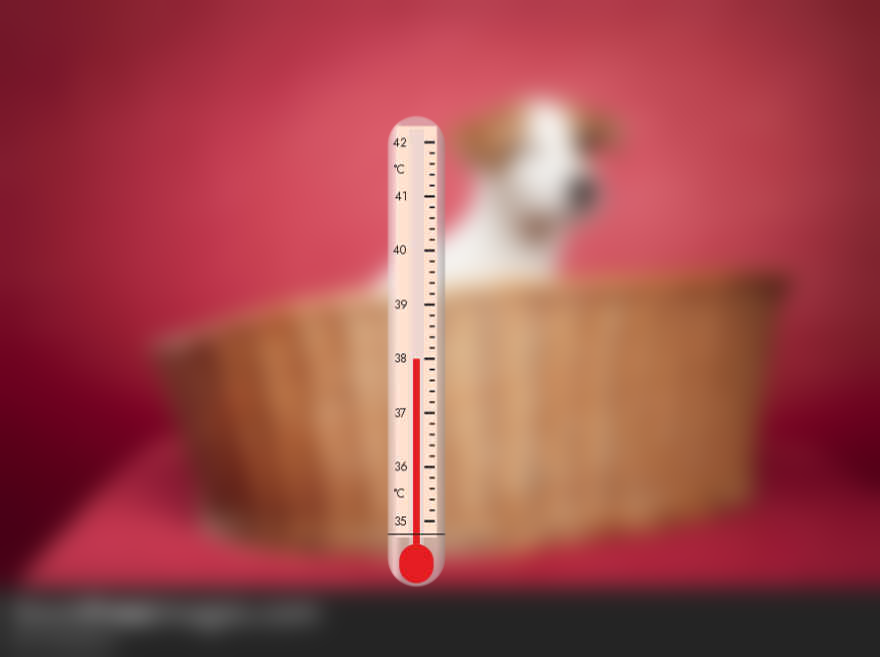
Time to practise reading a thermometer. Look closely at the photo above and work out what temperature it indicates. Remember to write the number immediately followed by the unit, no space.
38°C
